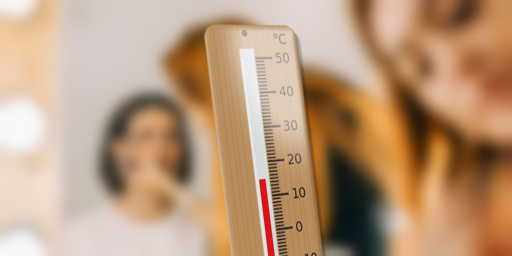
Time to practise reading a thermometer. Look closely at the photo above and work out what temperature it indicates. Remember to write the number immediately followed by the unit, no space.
15°C
